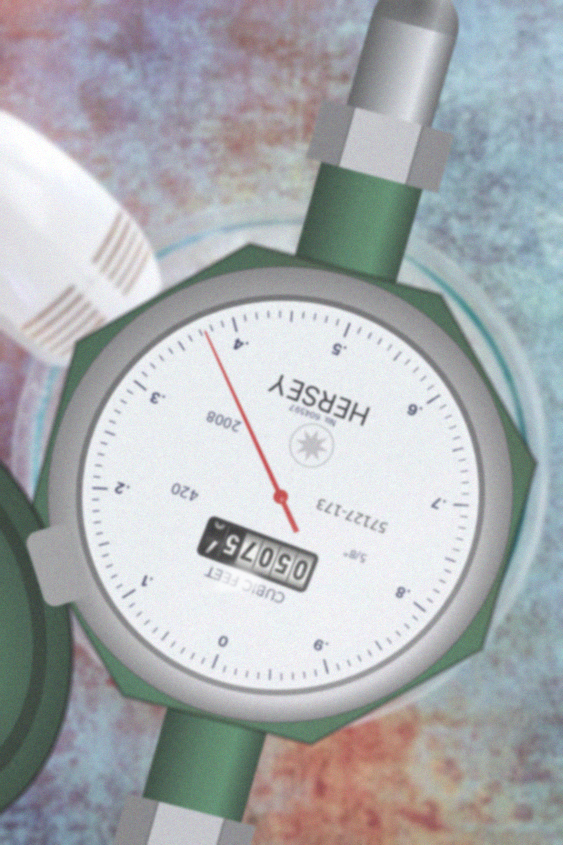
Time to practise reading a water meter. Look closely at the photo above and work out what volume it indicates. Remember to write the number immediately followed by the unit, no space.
50757.37ft³
